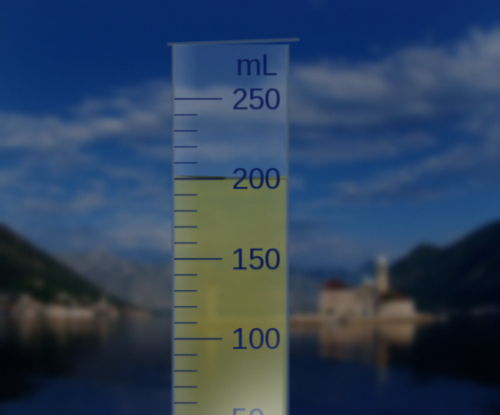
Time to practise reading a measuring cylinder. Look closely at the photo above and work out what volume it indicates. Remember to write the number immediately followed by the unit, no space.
200mL
